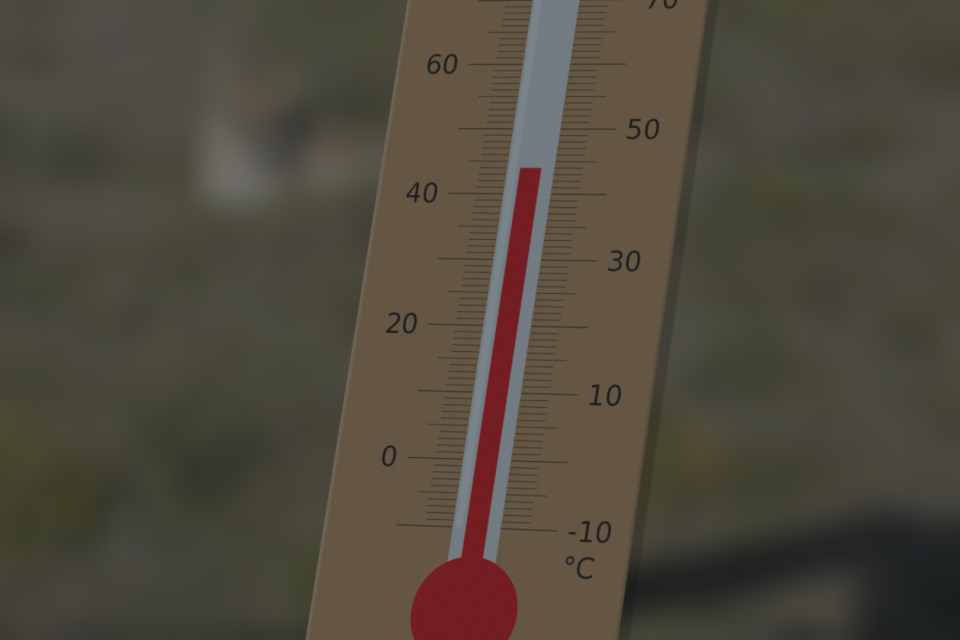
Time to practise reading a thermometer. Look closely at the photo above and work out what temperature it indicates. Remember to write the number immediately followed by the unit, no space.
44°C
